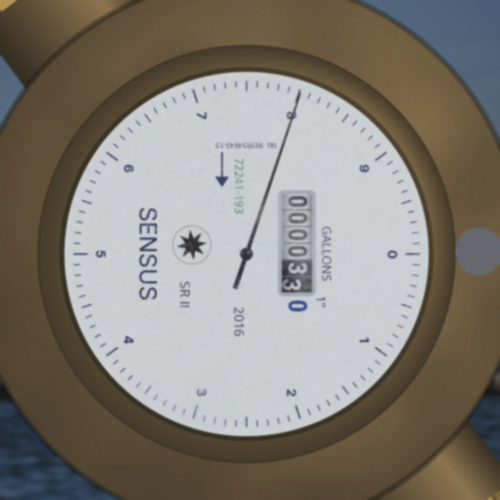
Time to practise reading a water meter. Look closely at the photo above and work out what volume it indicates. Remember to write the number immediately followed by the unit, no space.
328.0gal
